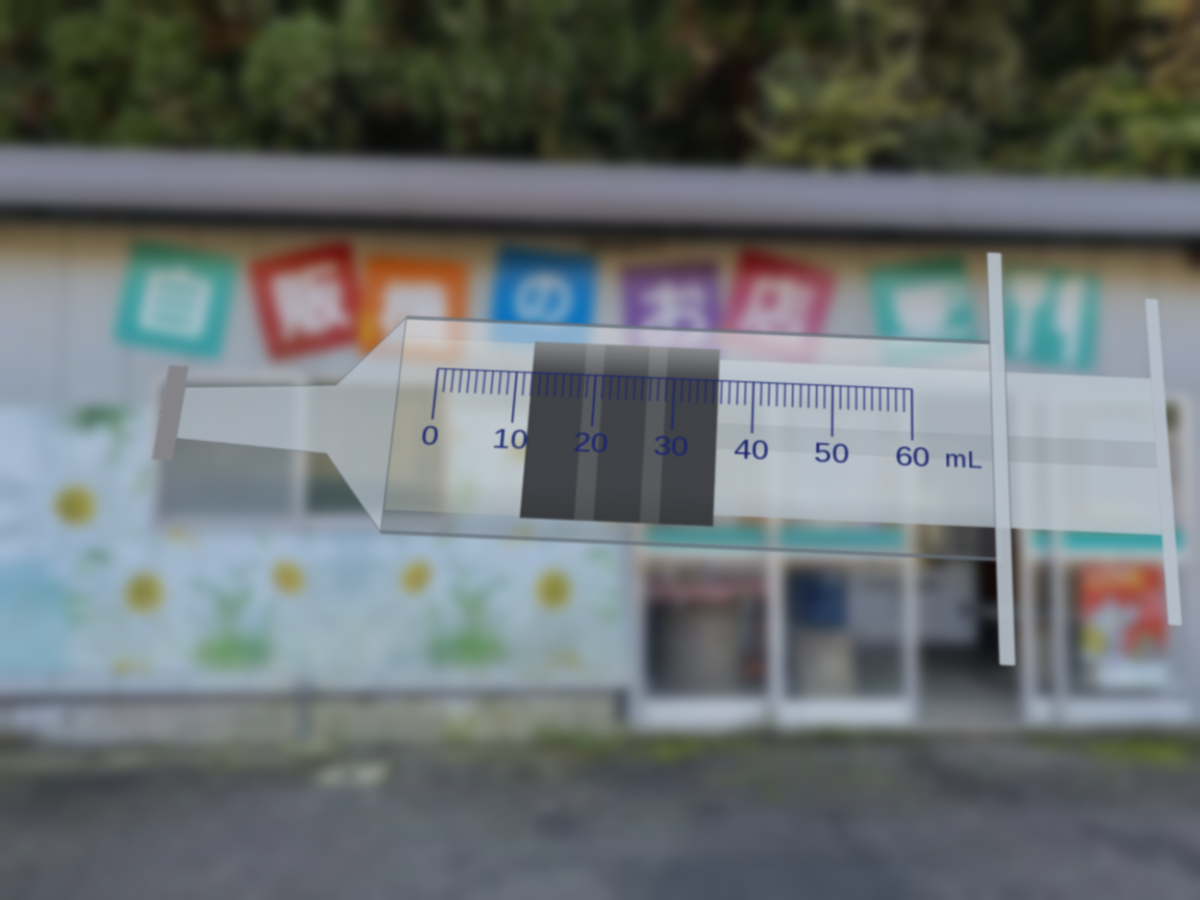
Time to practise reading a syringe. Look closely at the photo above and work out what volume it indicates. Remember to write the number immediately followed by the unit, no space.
12mL
